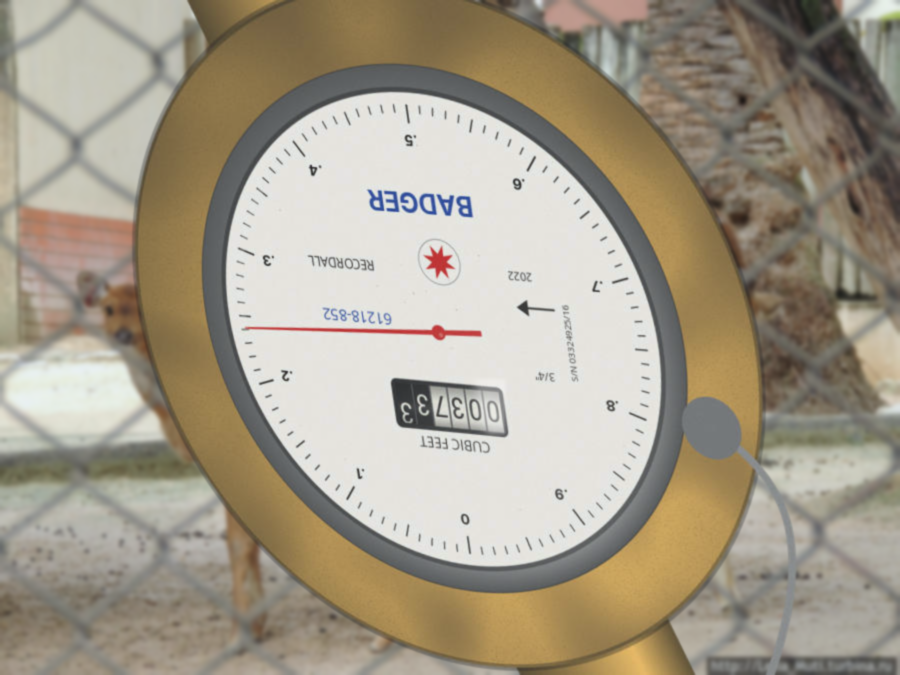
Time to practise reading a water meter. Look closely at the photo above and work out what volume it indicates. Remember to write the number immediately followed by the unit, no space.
3733.24ft³
